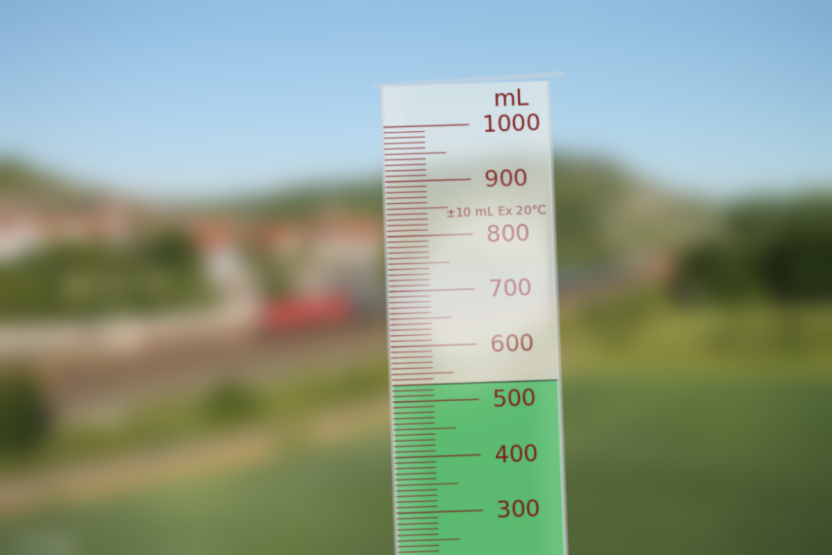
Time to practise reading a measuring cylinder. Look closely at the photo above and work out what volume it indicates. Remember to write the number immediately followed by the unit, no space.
530mL
